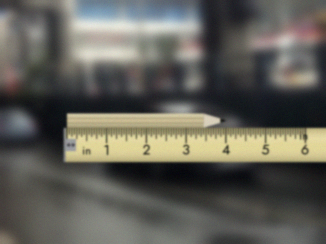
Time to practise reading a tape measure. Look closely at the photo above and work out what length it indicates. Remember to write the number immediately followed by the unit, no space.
4in
